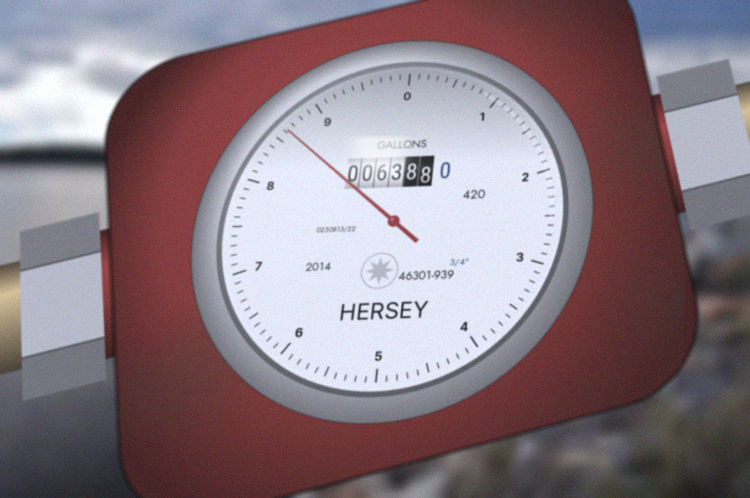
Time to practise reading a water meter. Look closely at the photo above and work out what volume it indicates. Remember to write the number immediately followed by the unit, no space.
63878.6gal
